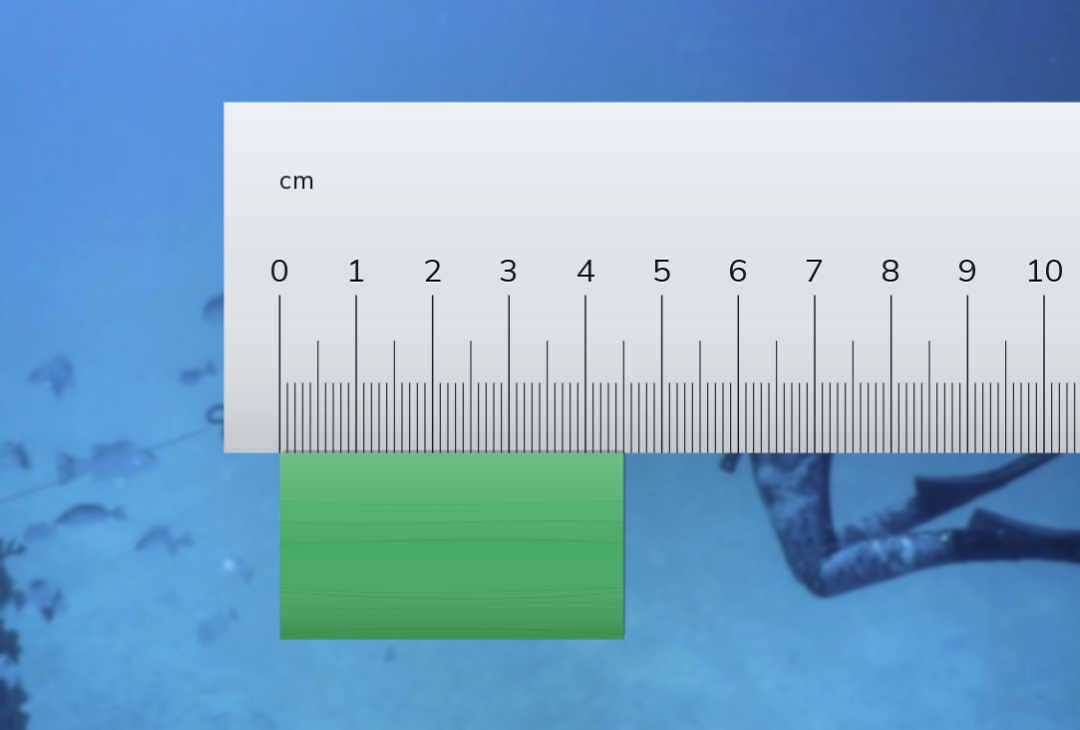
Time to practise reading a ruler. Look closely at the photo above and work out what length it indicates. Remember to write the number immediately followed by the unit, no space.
4.5cm
